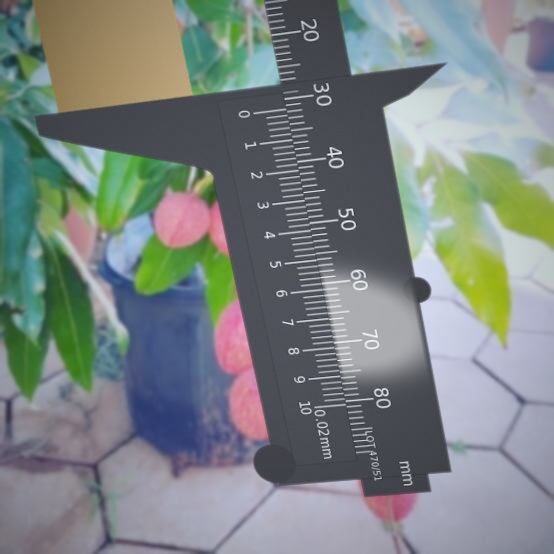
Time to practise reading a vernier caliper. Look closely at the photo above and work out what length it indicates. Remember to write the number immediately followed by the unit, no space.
31.6mm
